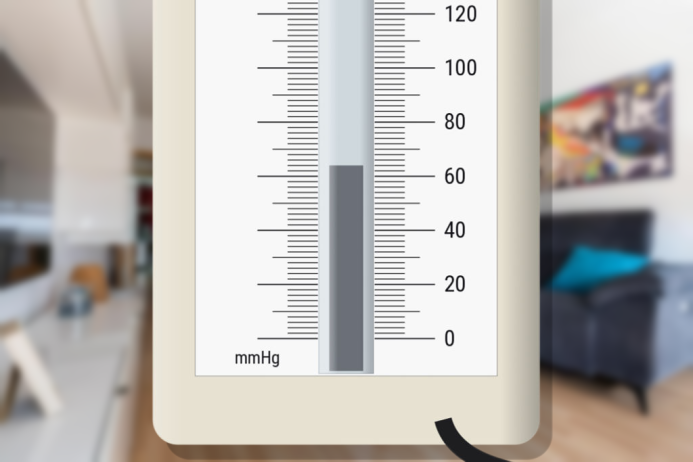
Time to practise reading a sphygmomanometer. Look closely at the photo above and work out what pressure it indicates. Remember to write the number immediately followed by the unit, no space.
64mmHg
